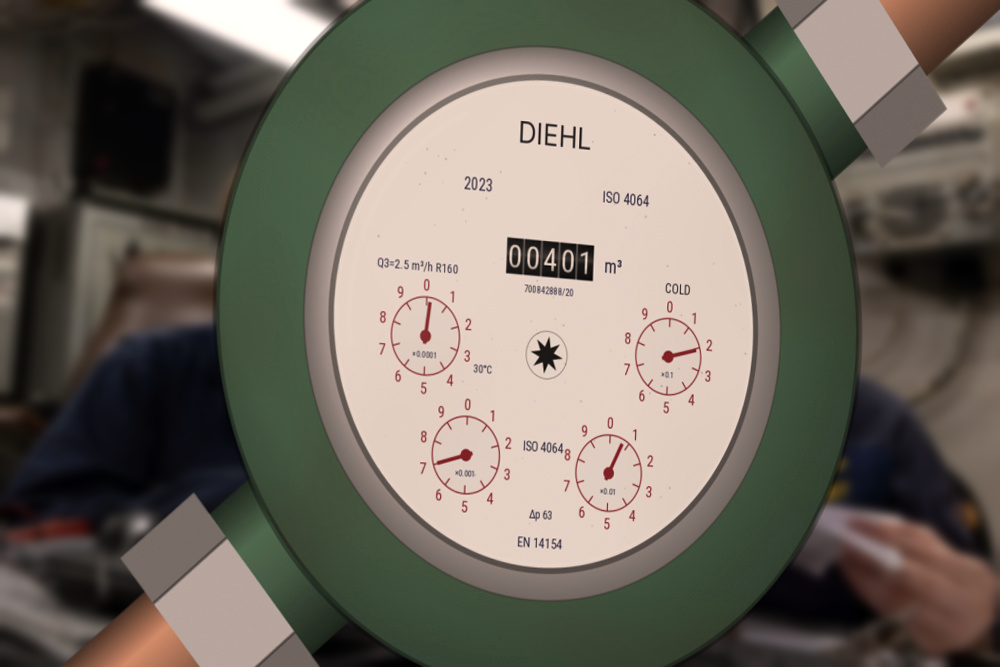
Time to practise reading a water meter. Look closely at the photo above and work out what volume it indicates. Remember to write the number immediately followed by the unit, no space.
401.2070m³
